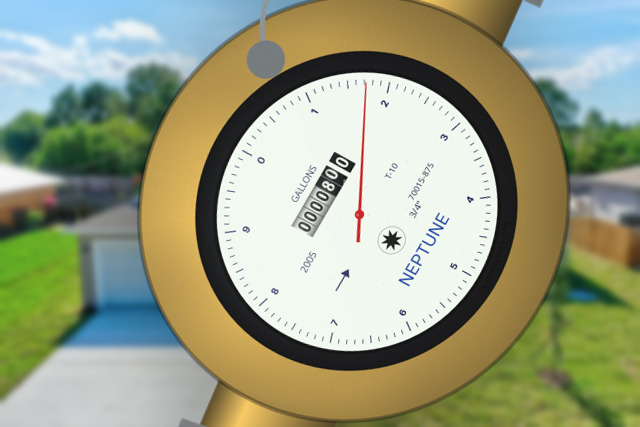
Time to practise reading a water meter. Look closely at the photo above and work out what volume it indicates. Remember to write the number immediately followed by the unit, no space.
801.7gal
